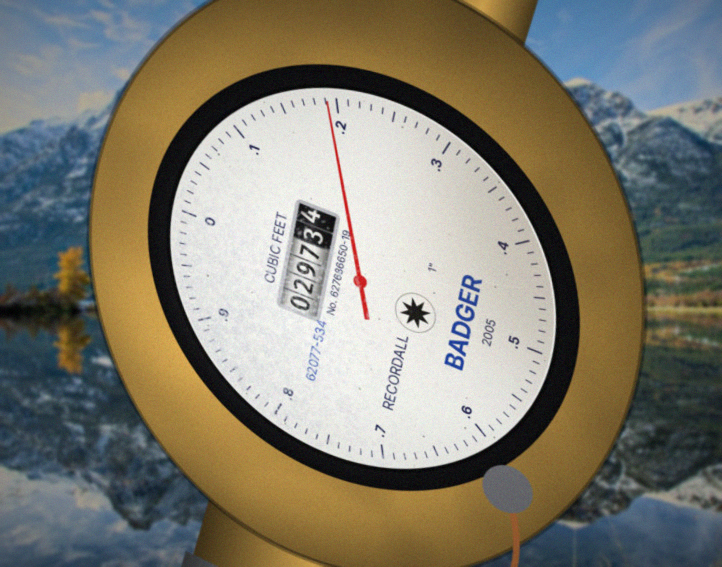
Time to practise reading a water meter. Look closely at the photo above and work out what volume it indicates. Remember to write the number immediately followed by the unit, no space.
29734.19ft³
